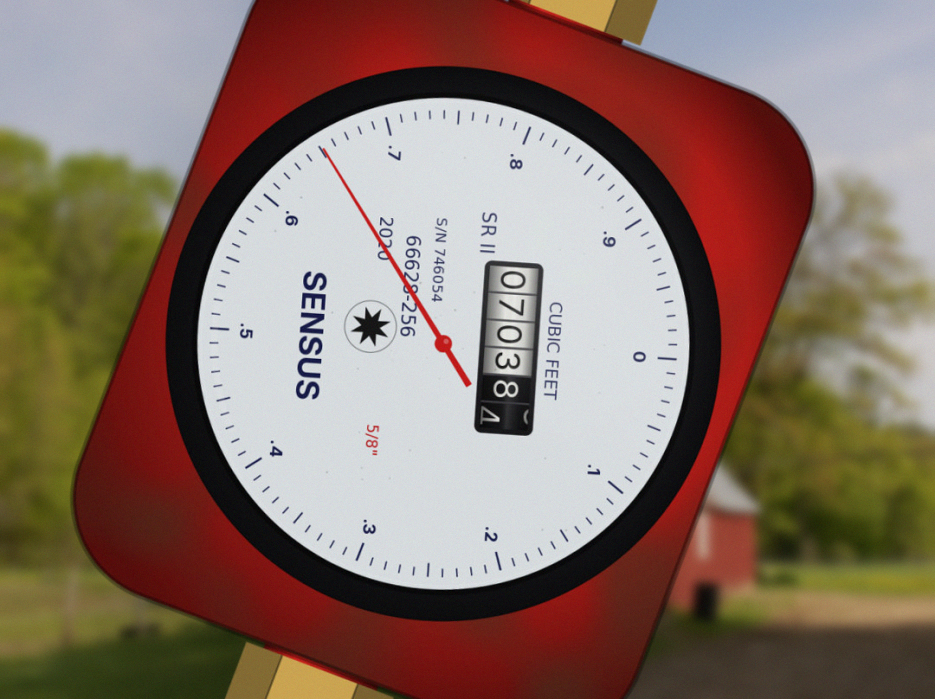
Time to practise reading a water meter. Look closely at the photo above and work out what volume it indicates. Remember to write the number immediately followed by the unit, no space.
70383.65ft³
